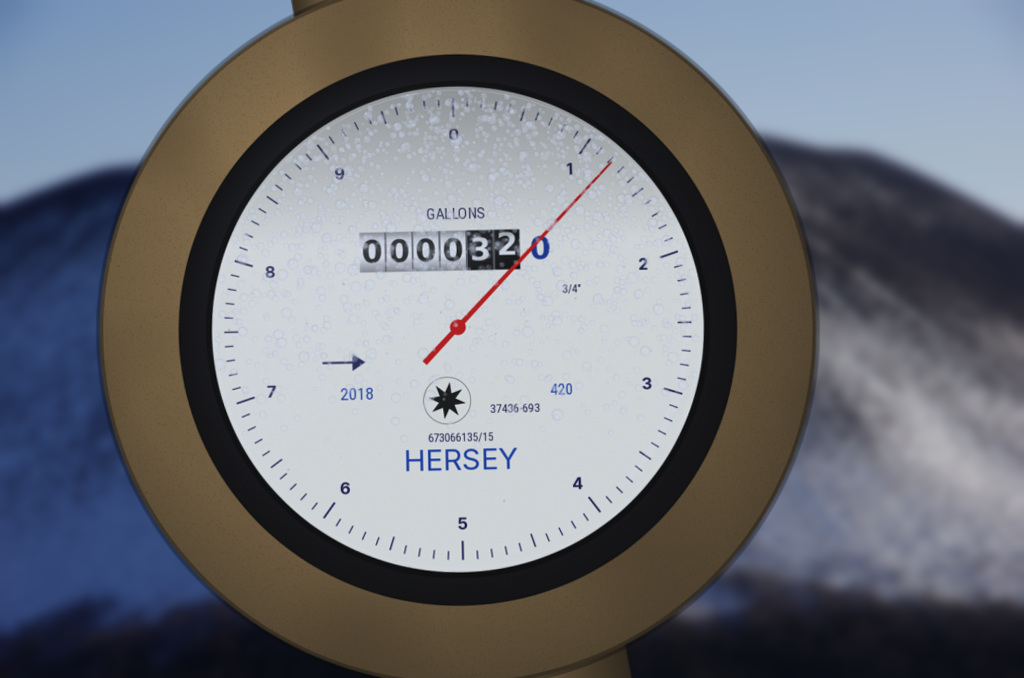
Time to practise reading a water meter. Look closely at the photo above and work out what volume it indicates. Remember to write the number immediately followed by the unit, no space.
321.2gal
